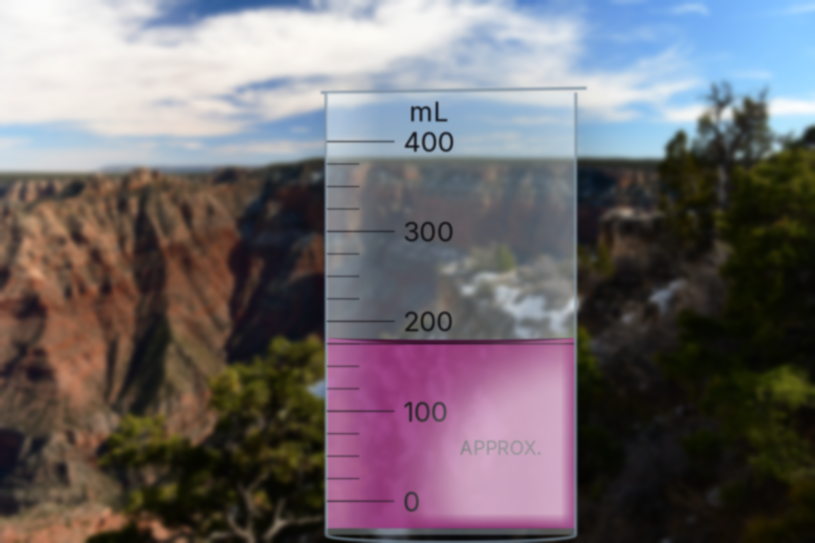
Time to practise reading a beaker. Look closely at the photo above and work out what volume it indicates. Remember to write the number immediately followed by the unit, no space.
175mL
